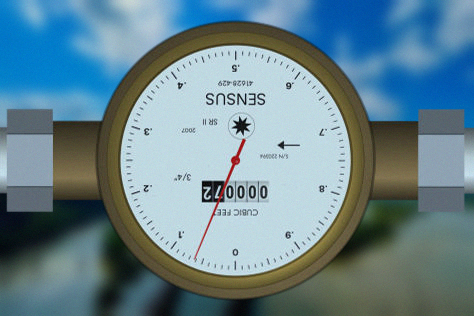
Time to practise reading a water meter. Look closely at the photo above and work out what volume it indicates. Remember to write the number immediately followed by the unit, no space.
72.06ft³
